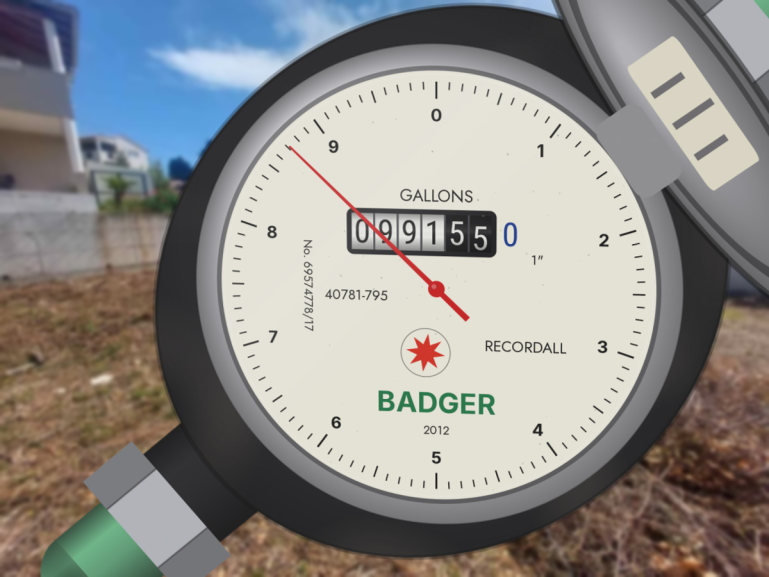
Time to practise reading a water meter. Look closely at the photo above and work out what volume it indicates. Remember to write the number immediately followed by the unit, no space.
991548.7gal
